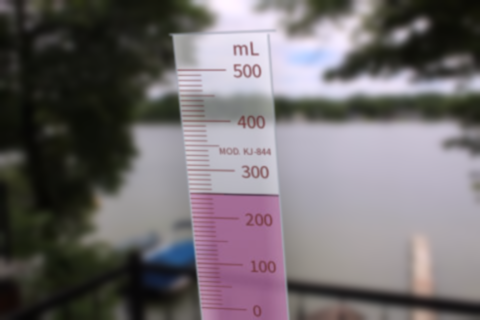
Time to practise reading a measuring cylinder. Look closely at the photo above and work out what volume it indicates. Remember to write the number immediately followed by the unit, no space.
250mL
